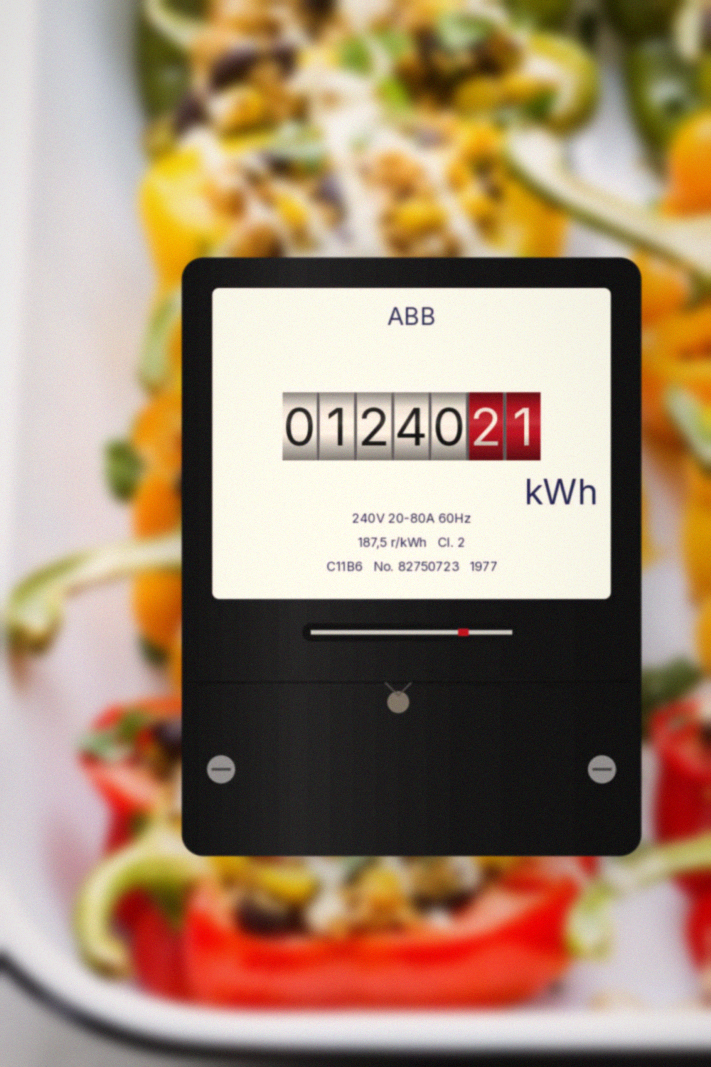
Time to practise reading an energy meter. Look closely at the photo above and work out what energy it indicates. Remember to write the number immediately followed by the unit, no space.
1240.21kWh
